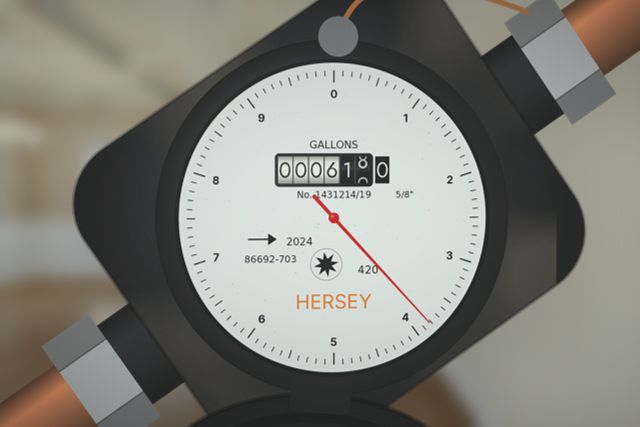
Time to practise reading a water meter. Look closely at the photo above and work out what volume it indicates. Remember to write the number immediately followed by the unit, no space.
6183.8gal
